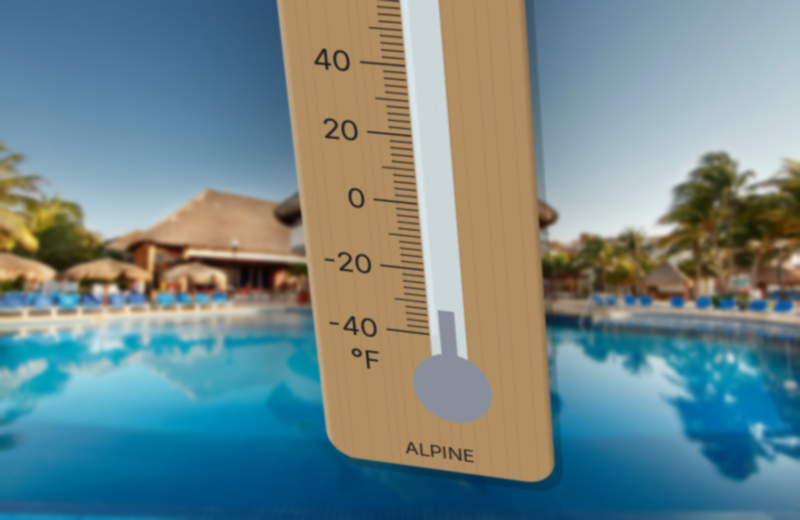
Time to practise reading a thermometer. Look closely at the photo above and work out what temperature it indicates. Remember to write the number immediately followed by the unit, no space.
-32°F
